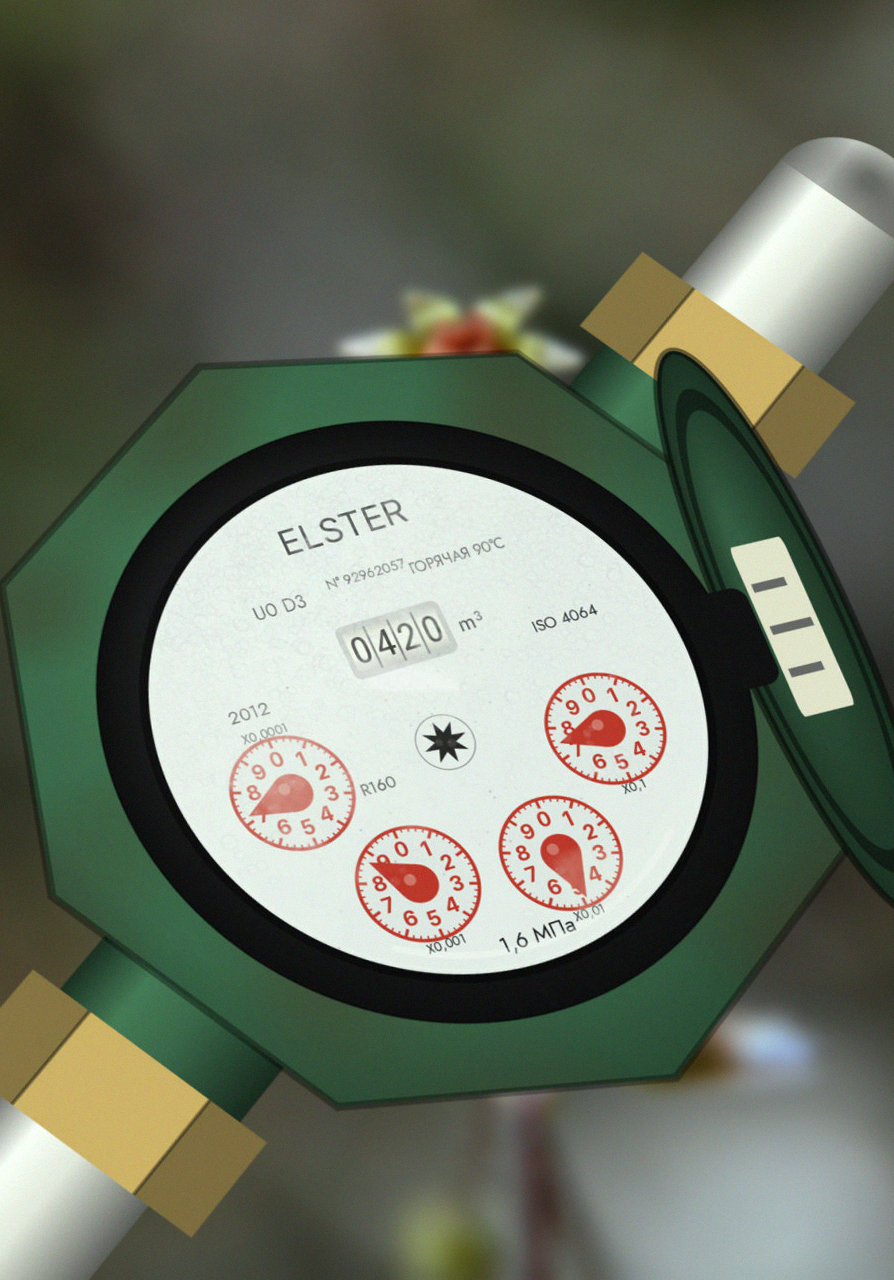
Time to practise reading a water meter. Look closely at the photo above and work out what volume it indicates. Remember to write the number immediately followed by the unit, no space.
420.7487m³
